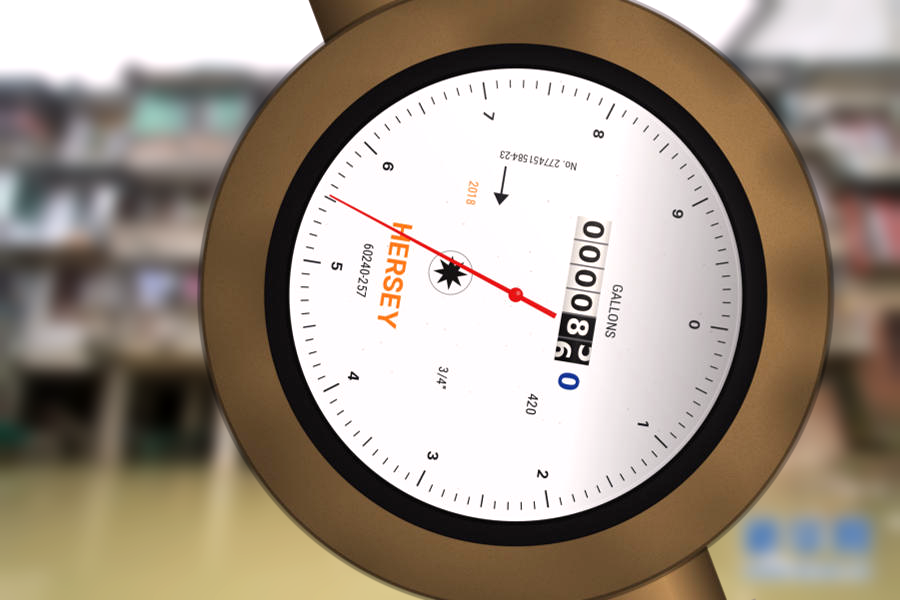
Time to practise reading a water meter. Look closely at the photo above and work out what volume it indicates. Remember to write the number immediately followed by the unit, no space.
855.5gal
